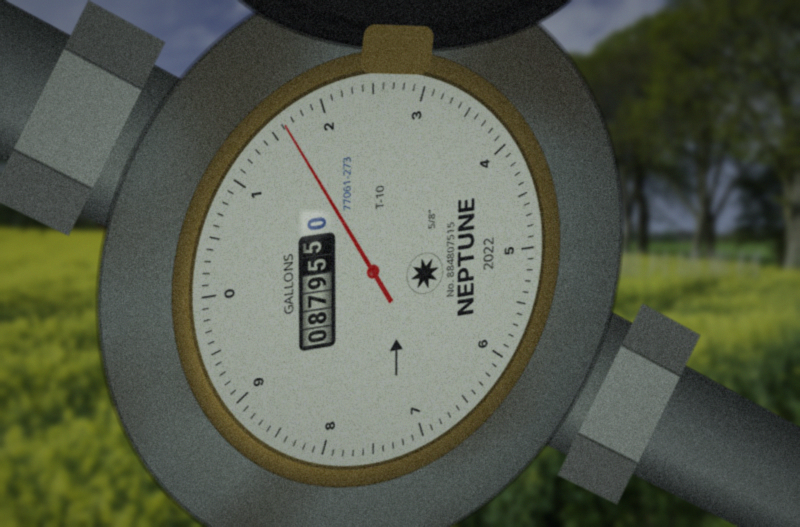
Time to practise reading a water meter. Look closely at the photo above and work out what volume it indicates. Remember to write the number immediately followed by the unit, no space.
879551.6gal
